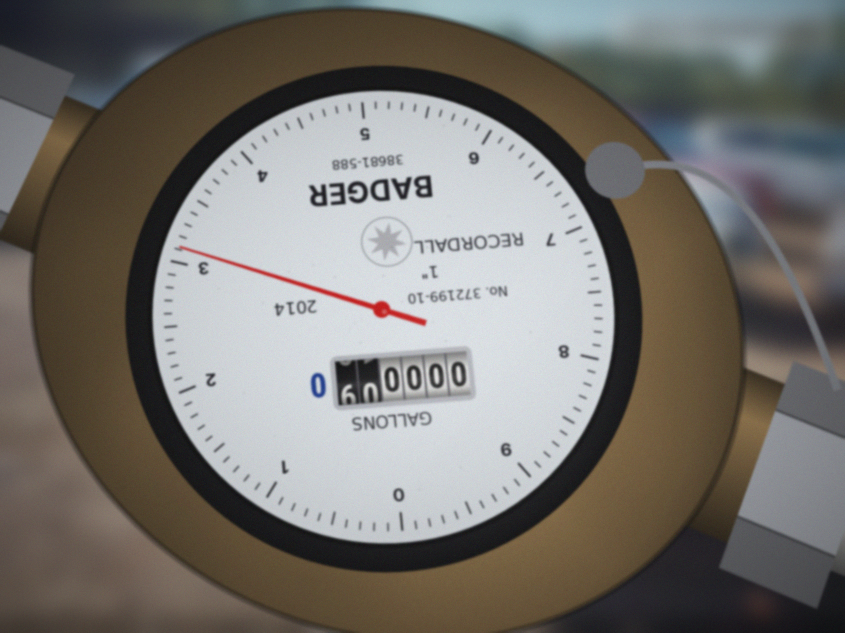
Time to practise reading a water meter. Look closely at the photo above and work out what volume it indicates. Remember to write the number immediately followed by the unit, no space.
93.1gal
